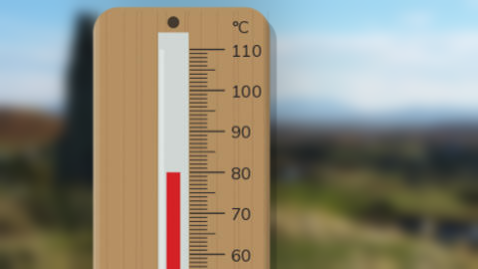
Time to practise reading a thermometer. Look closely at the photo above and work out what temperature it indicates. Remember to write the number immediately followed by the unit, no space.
80°C
